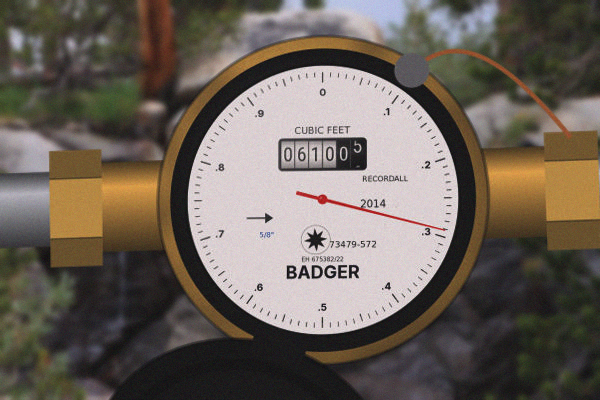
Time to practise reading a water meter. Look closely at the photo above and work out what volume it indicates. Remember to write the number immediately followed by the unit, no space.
61005.29ft³
